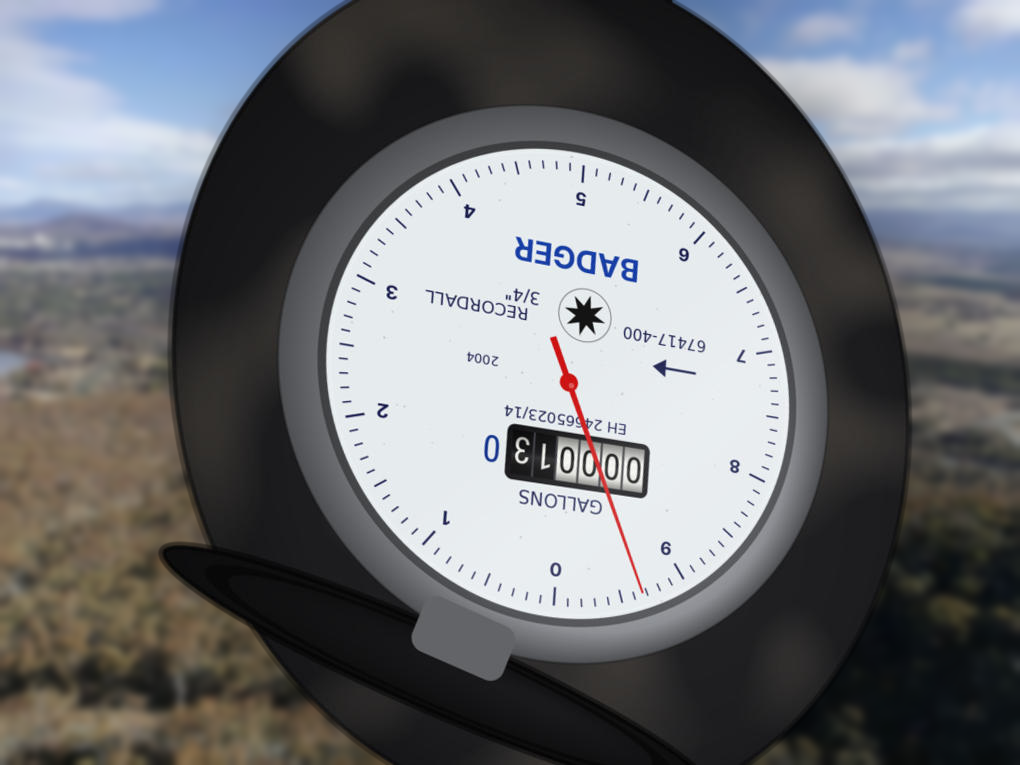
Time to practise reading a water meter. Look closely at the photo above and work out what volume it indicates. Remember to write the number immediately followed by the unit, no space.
129.3gal
